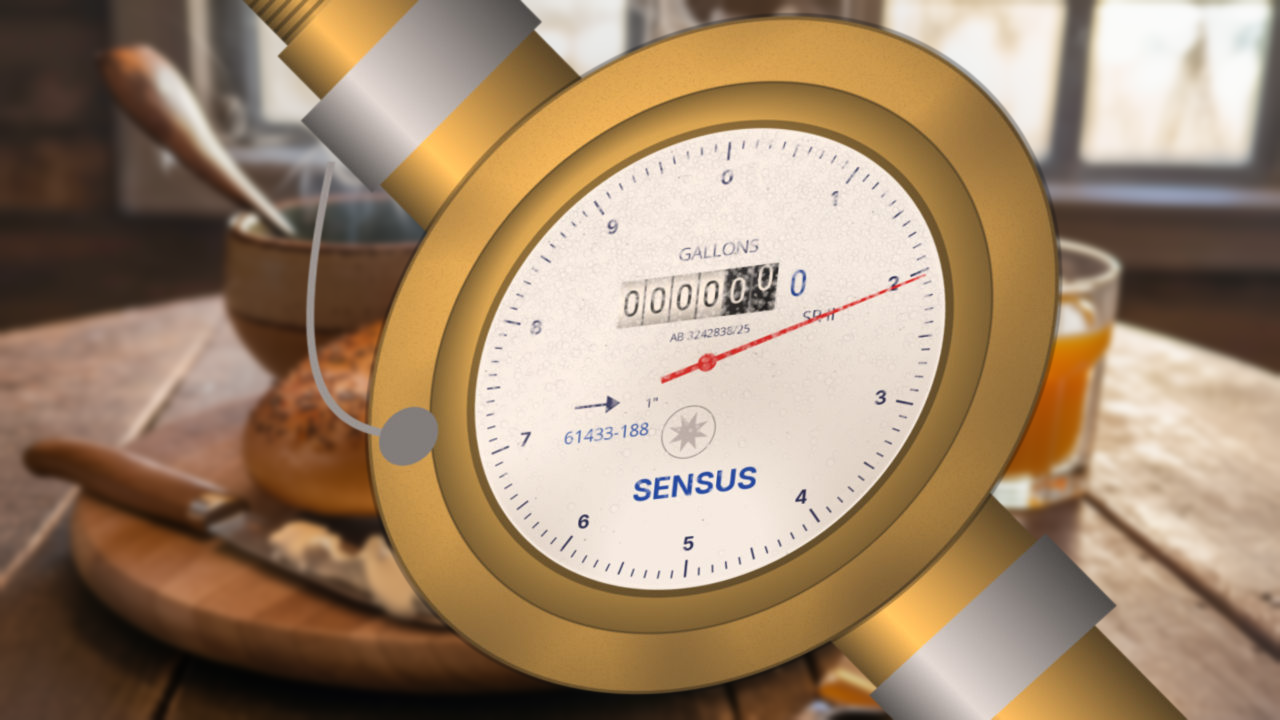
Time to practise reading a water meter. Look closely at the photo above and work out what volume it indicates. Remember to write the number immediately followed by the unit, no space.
2.0gal
